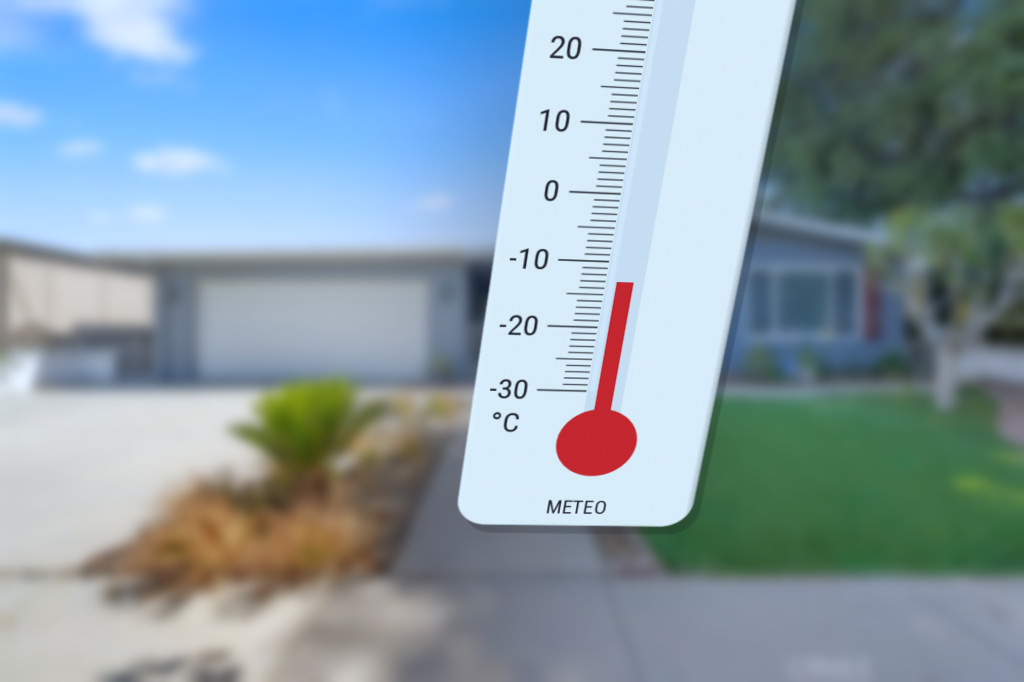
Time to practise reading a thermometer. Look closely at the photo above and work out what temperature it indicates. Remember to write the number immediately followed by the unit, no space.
-13°C
